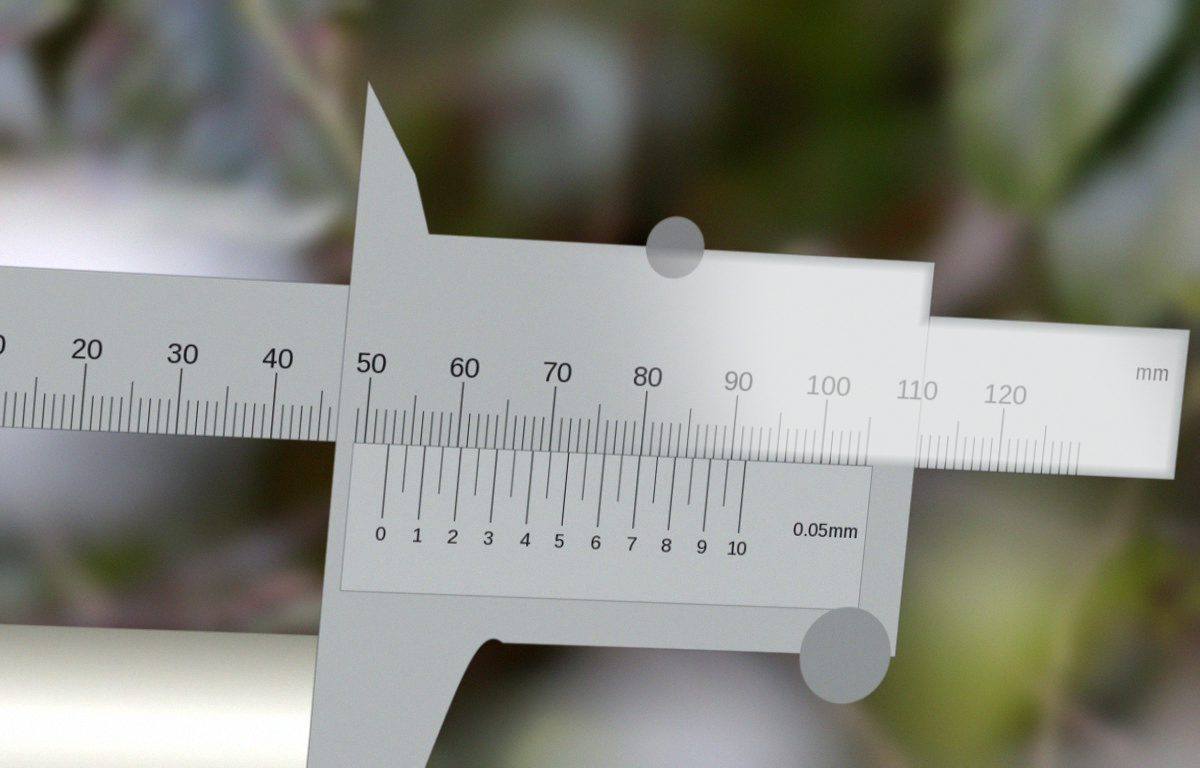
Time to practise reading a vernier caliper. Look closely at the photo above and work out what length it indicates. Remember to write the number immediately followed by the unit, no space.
52.6mm
